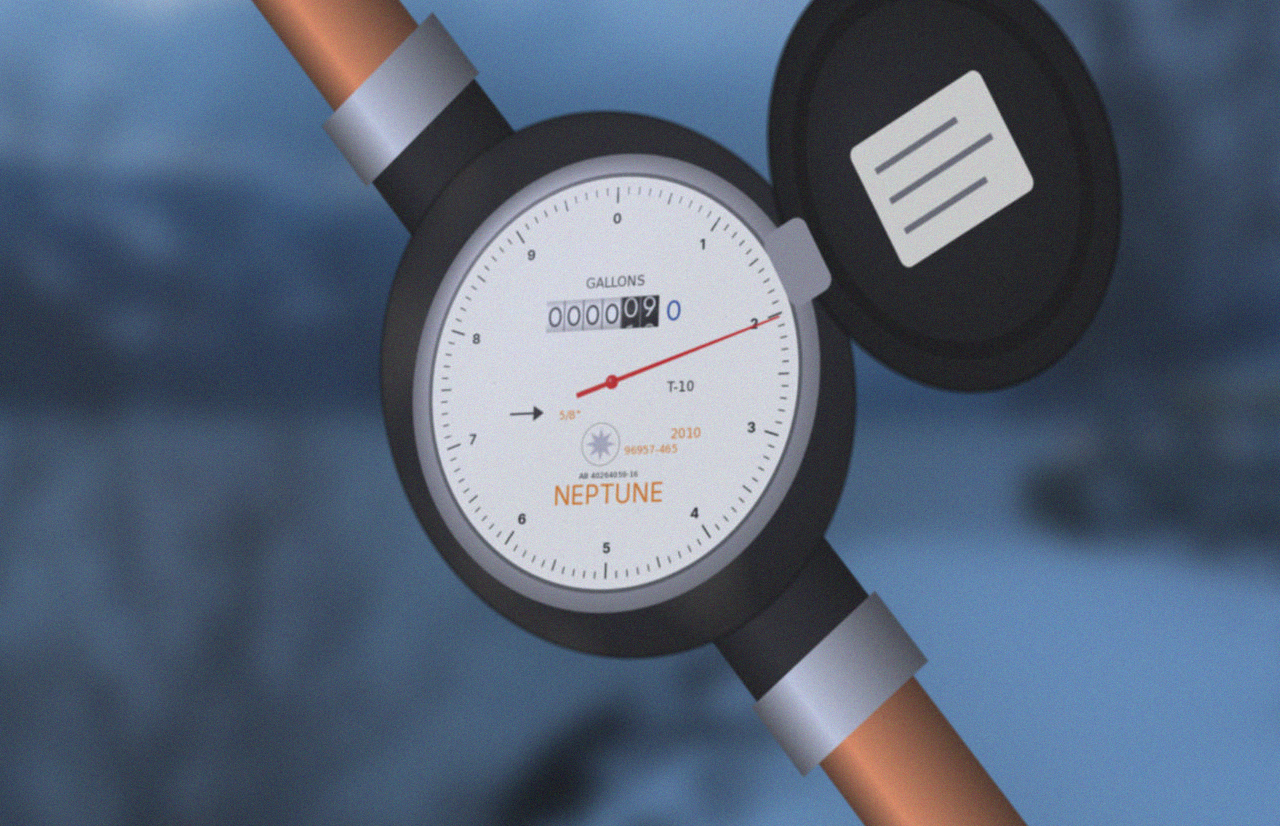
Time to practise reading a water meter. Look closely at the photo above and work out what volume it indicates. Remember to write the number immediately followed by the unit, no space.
92.0gal
